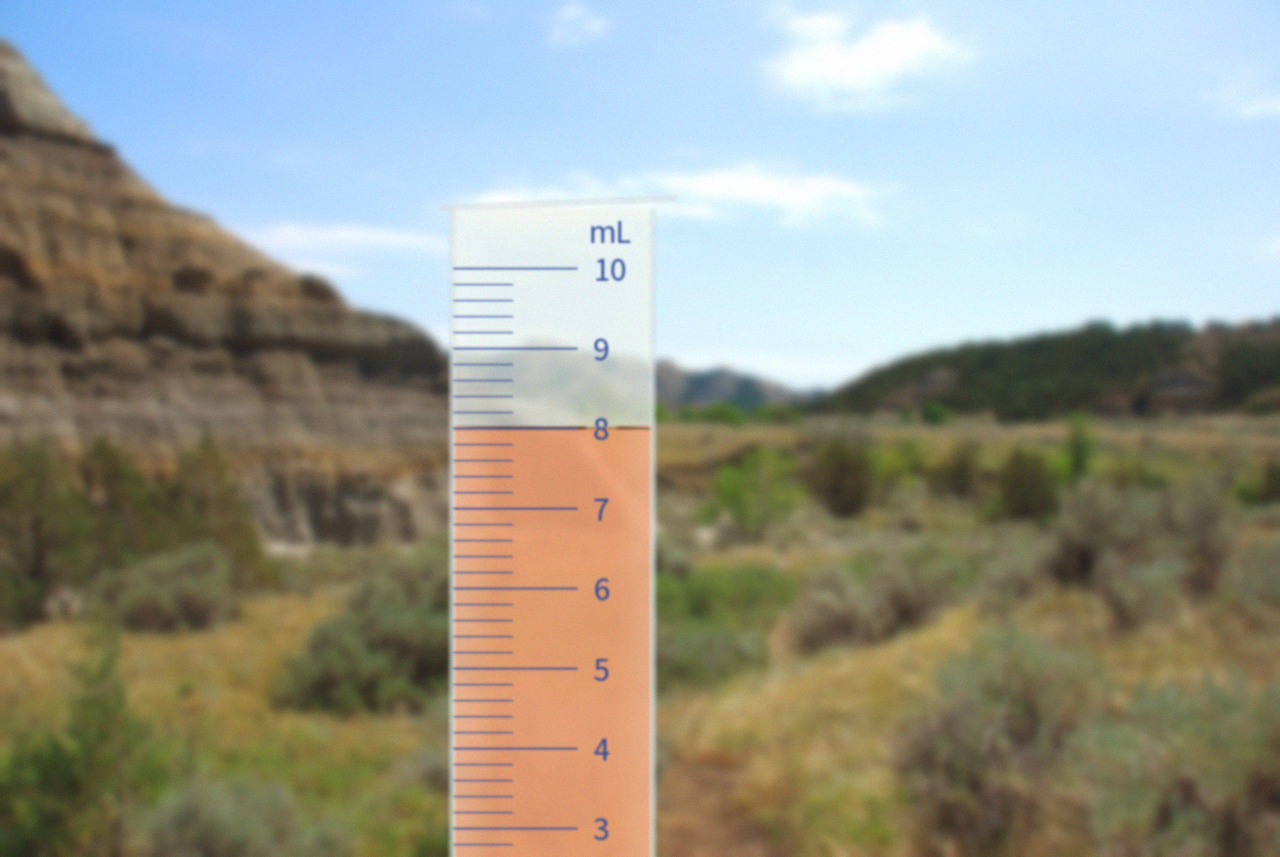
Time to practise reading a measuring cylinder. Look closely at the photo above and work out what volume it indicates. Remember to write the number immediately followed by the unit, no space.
8mL
